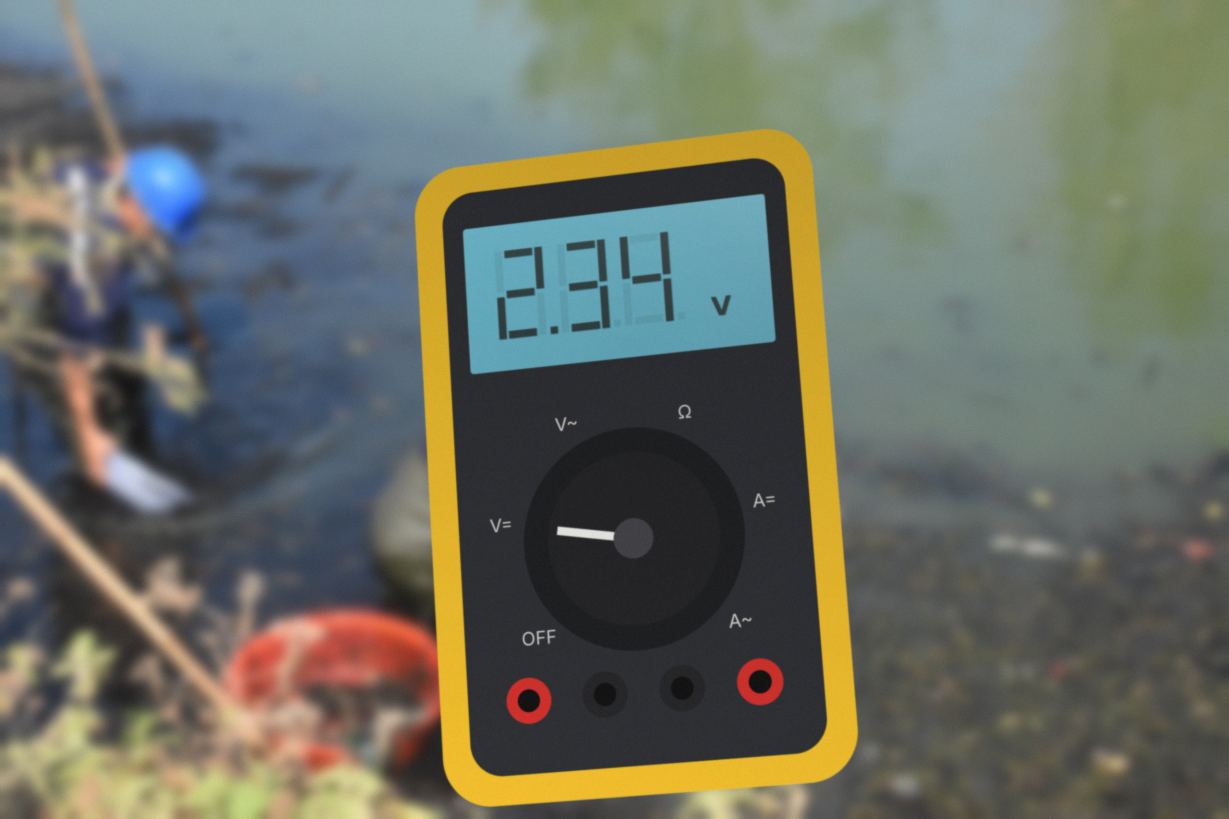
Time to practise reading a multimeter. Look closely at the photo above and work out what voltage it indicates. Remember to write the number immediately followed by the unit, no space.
2.34V
